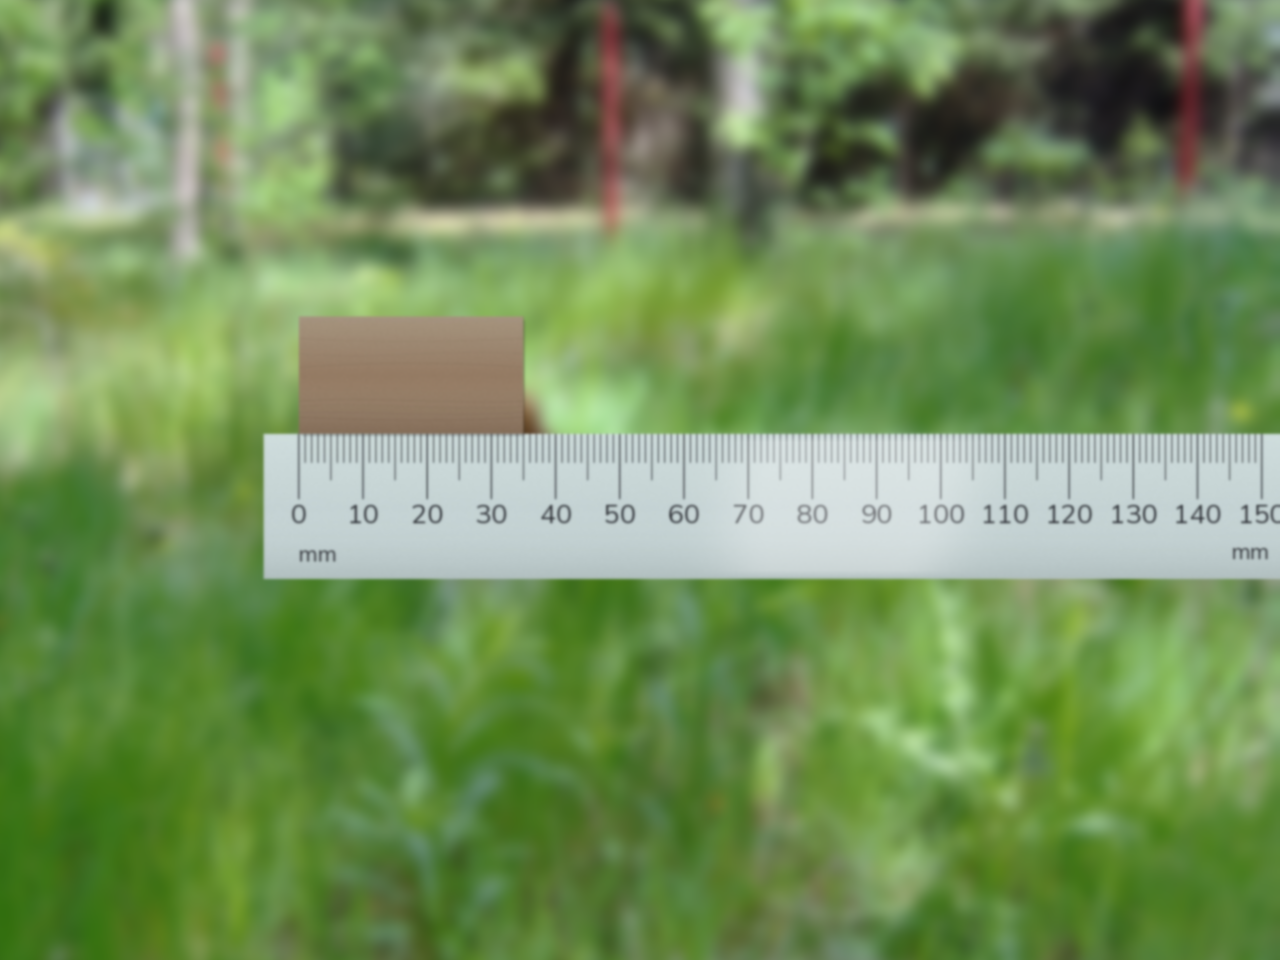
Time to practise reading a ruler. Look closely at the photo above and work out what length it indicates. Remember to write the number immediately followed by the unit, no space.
35mm
